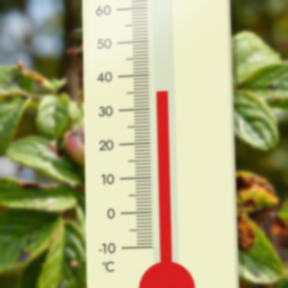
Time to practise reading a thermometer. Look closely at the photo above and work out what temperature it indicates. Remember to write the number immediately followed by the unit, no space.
35°C
